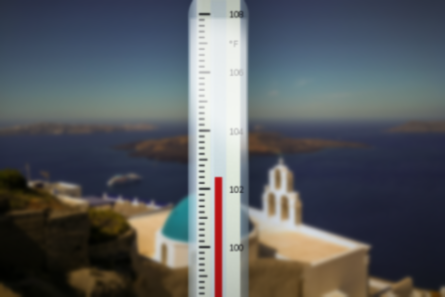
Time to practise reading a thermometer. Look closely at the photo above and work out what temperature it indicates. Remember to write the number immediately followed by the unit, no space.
102.4°F
